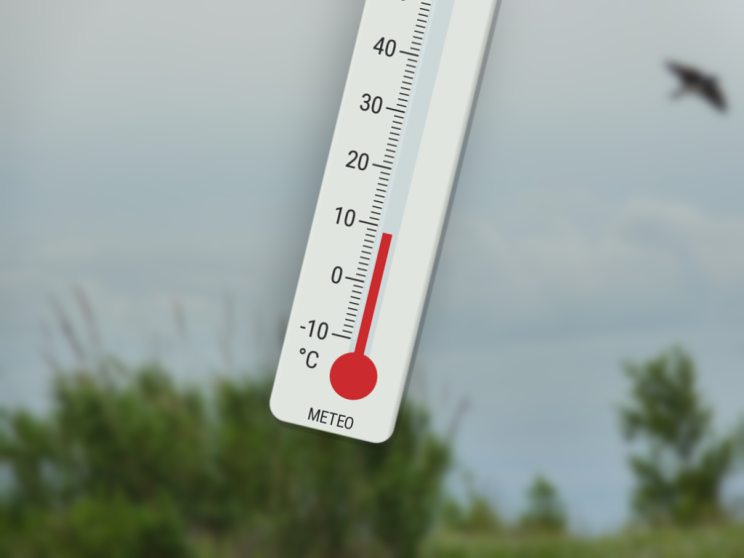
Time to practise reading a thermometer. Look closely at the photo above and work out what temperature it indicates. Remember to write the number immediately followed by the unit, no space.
9°C
